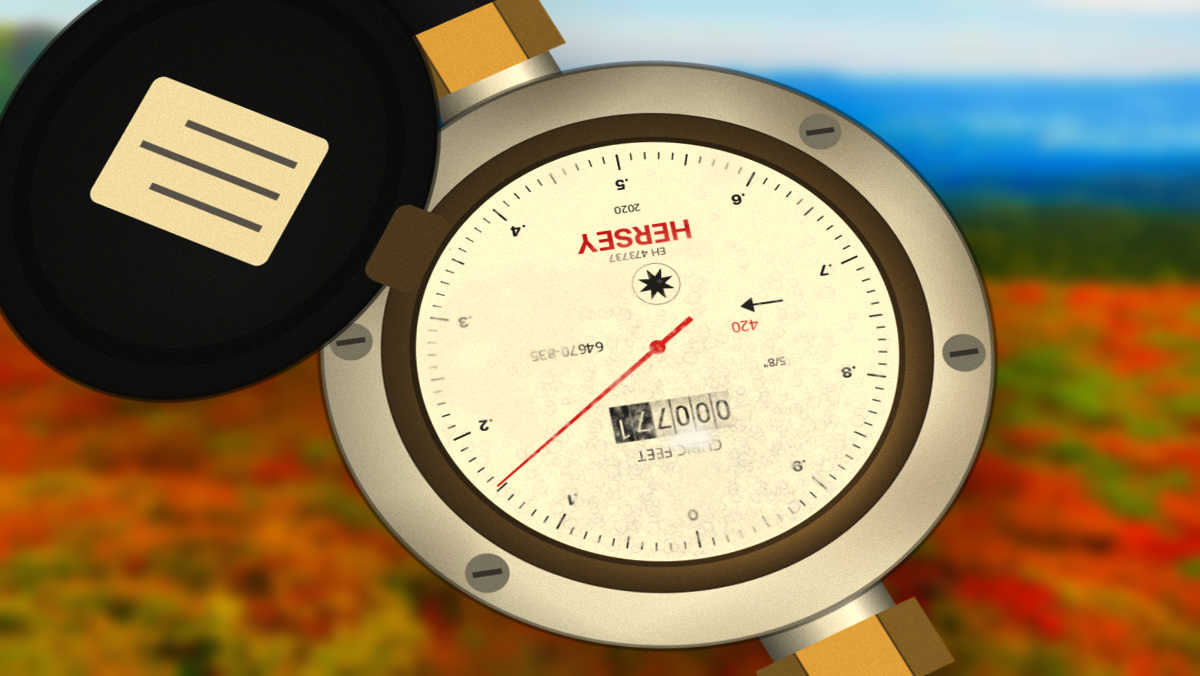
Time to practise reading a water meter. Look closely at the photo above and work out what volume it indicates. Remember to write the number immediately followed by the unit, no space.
771.15ft³
